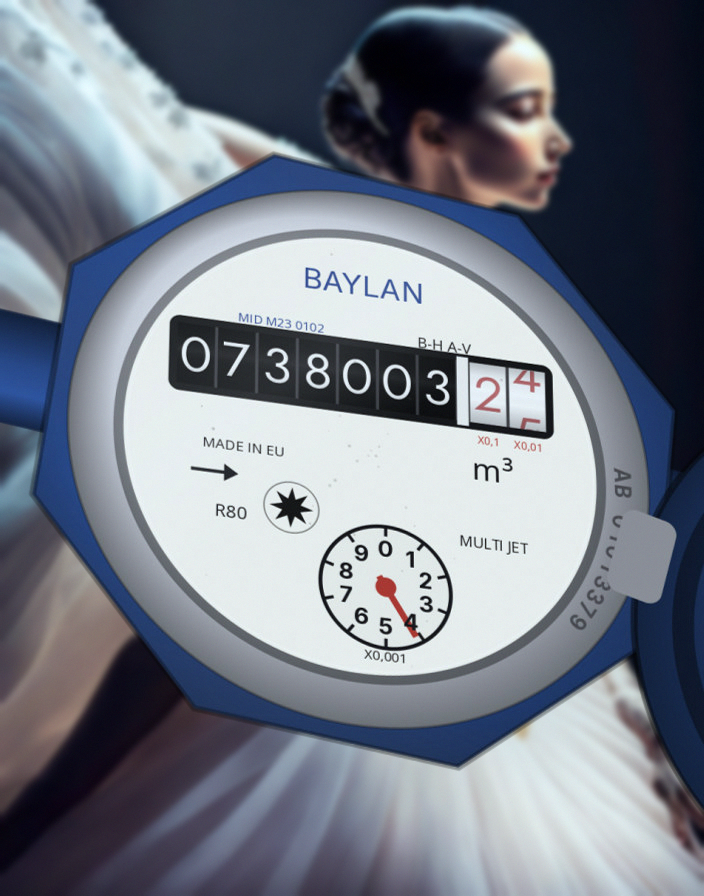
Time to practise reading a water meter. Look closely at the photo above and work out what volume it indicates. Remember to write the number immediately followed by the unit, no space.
738003.244m³
